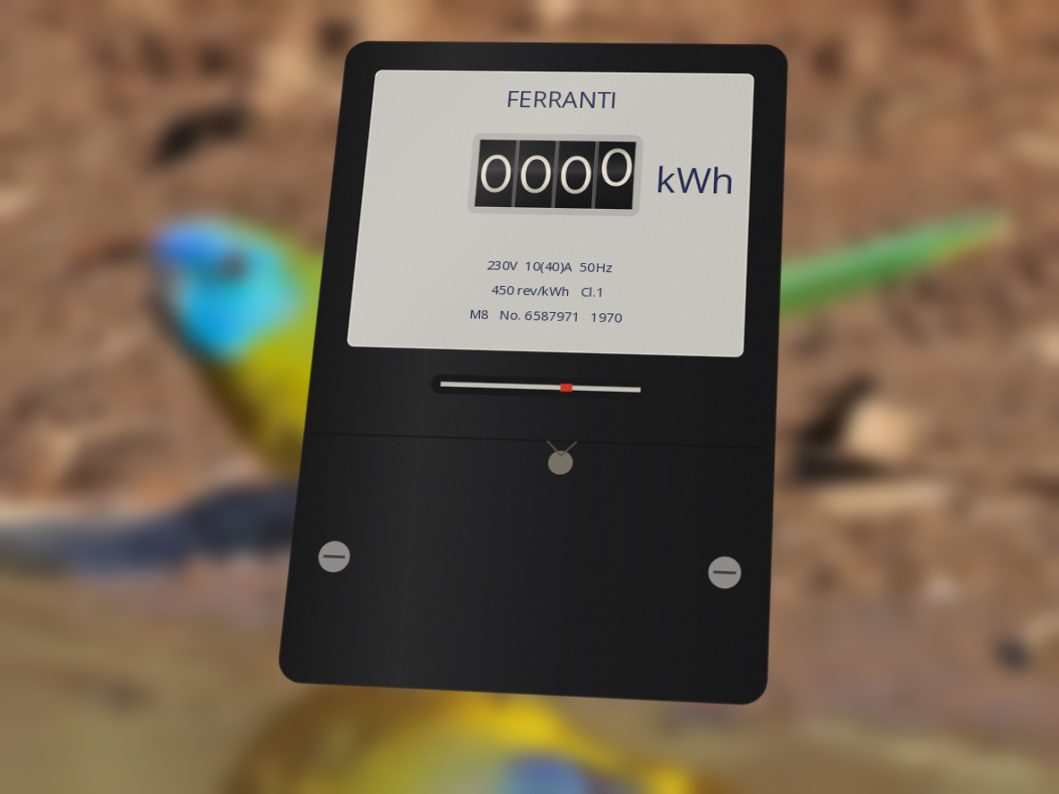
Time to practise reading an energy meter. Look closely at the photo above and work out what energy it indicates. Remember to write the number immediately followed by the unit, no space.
0kWh
